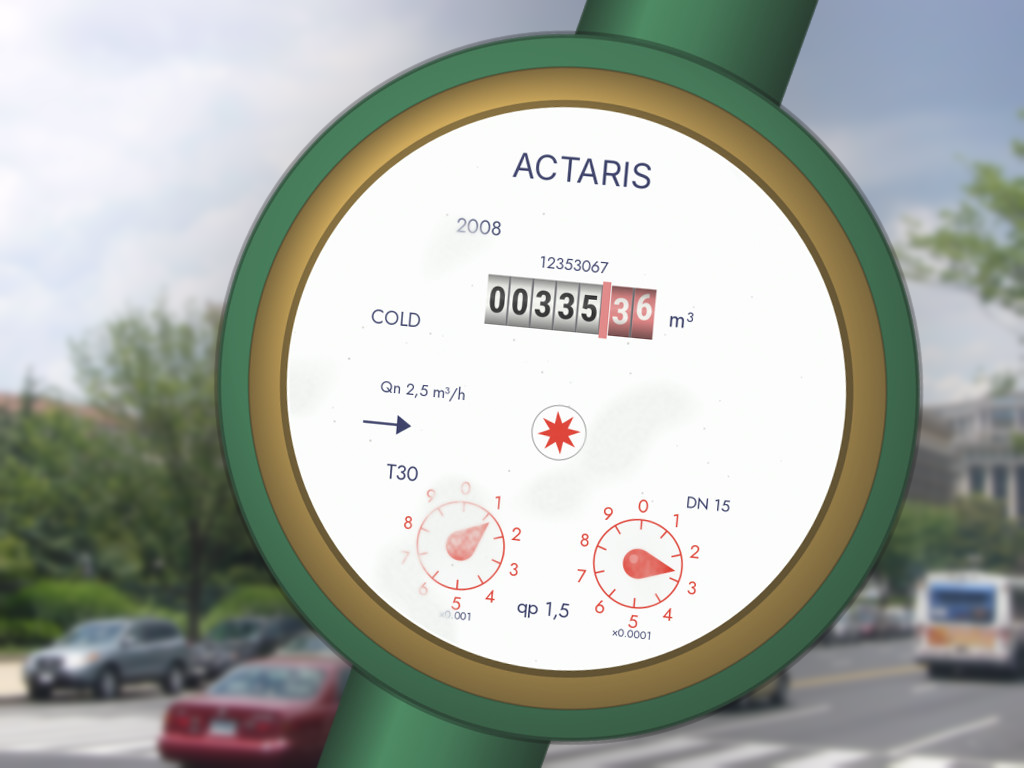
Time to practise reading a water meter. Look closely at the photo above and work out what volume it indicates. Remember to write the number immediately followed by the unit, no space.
335.3612m³
